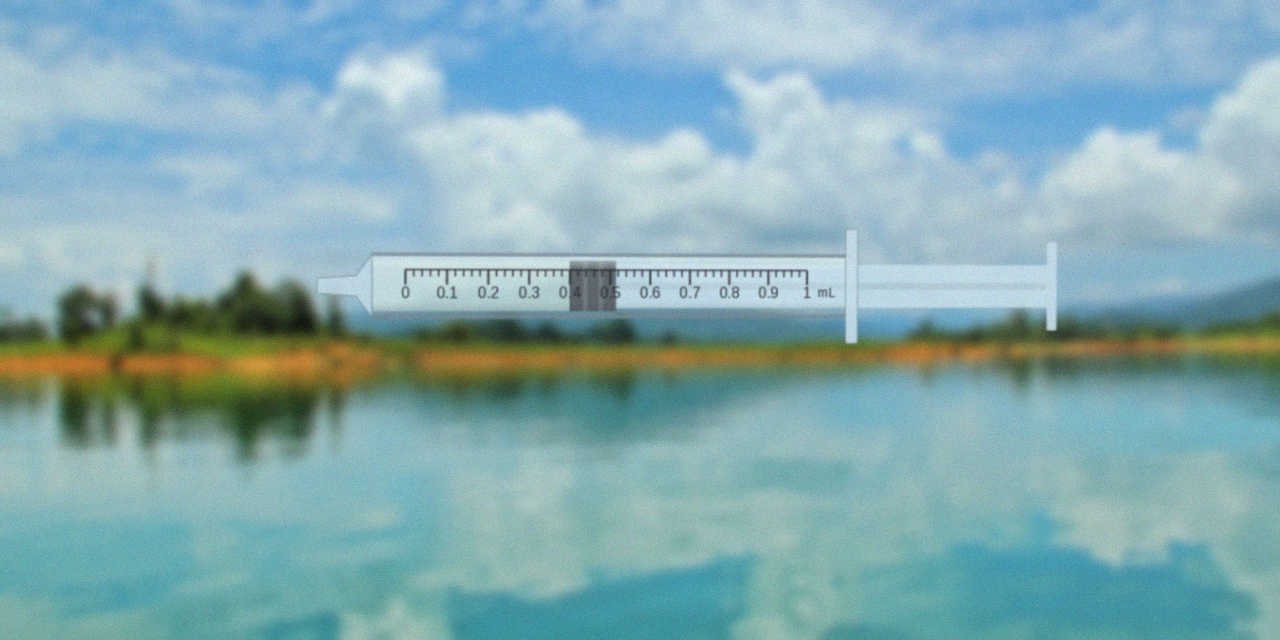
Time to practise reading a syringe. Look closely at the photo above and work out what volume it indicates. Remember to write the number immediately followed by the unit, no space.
0.4mL
